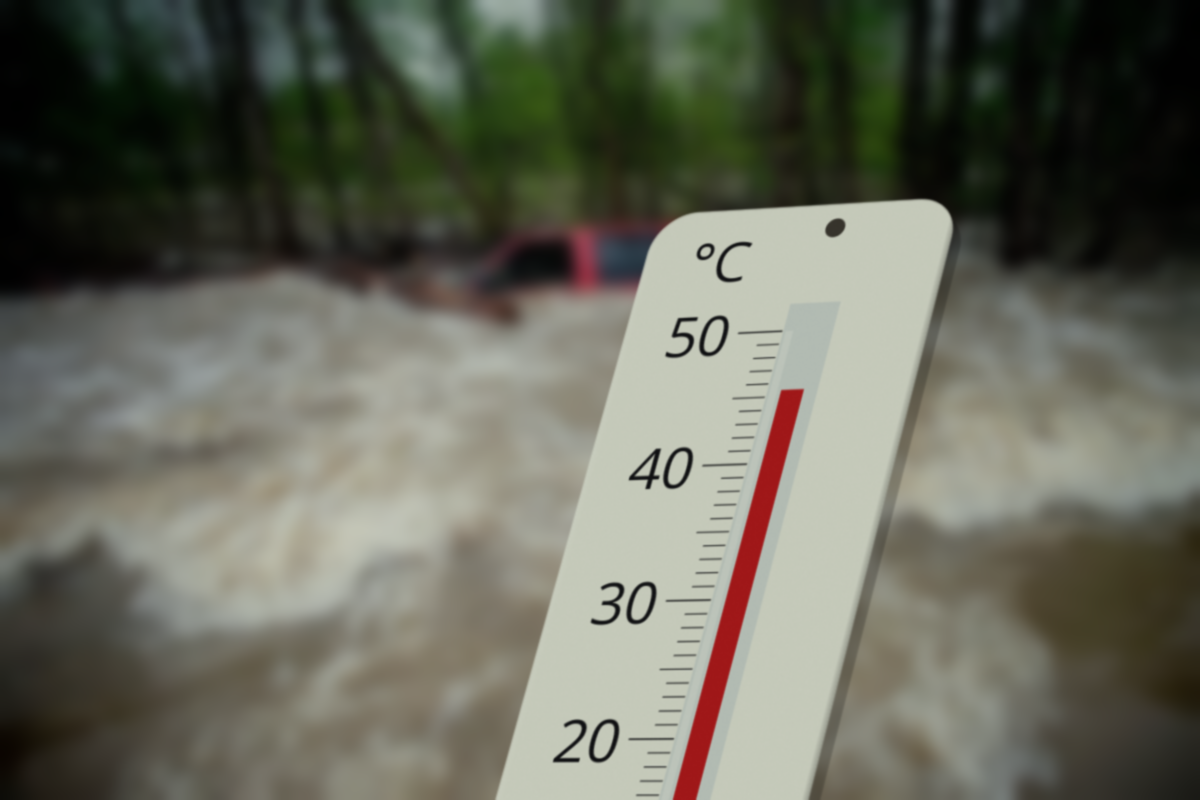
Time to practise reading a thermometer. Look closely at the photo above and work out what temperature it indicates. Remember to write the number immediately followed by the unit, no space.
45.5°C
